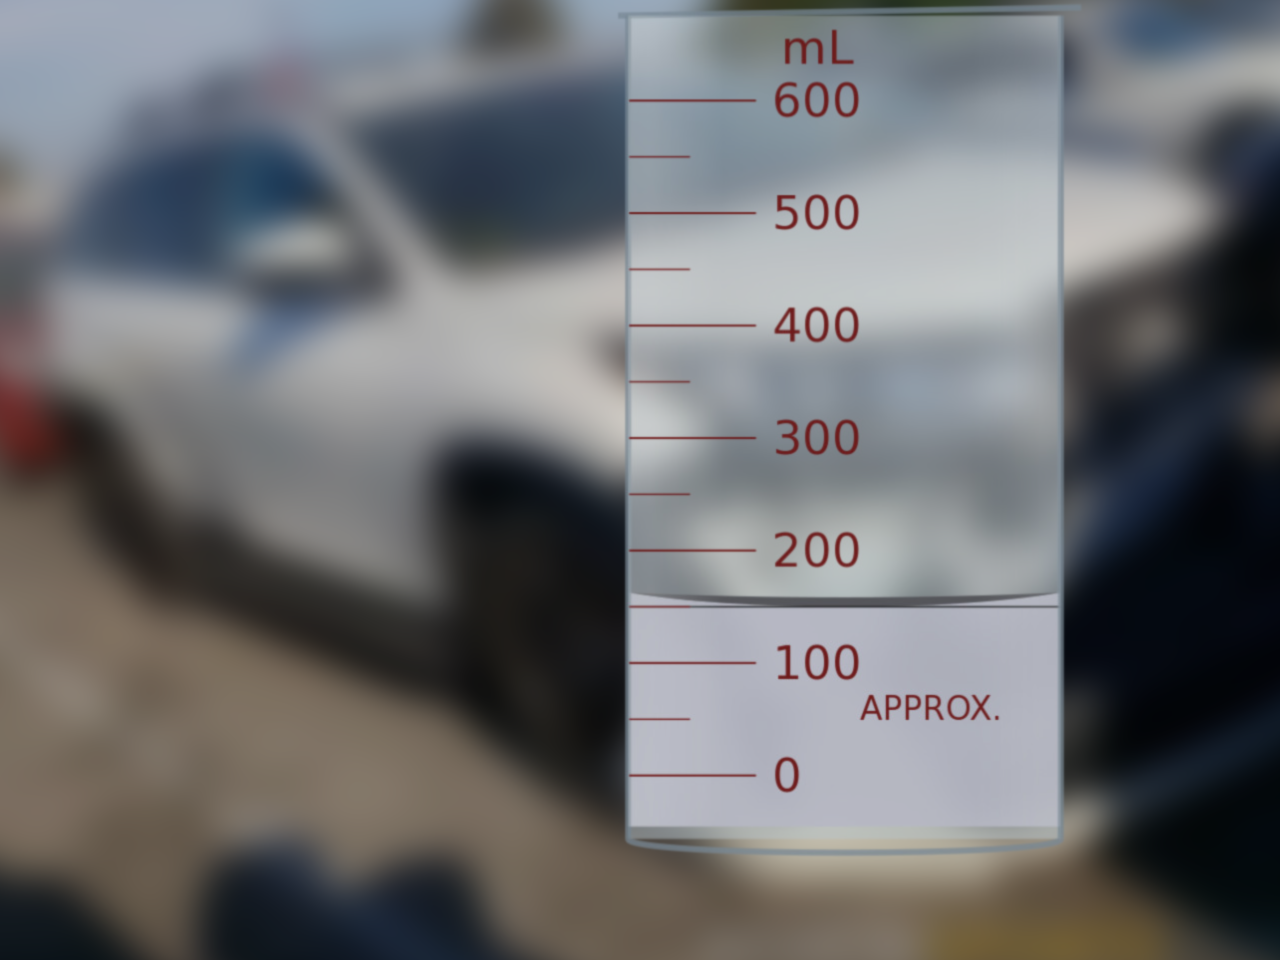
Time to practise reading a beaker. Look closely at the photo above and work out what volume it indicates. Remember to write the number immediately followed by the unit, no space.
150mL
